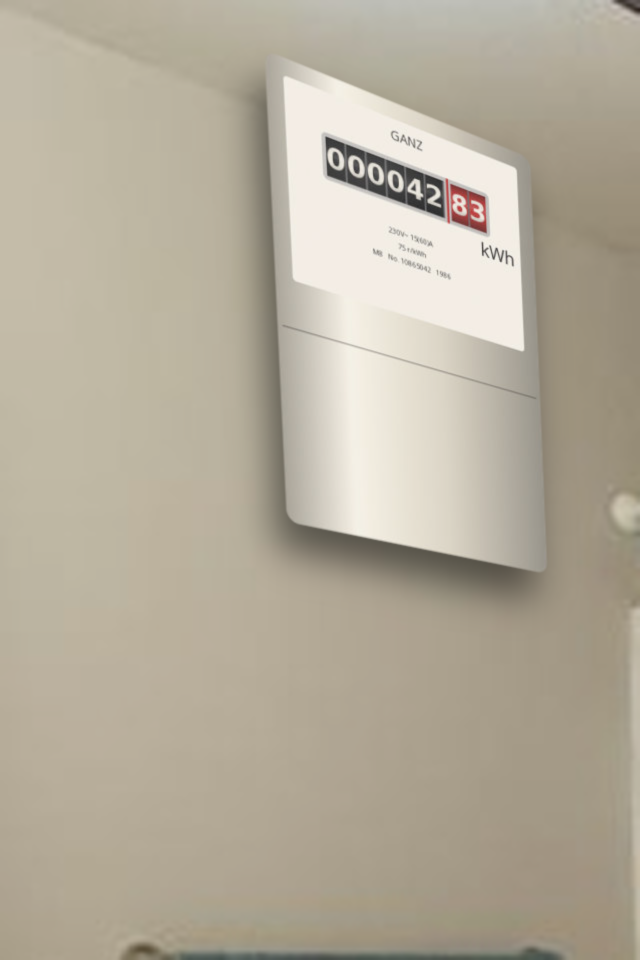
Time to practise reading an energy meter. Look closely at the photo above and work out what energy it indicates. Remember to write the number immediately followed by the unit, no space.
42.83kWh
